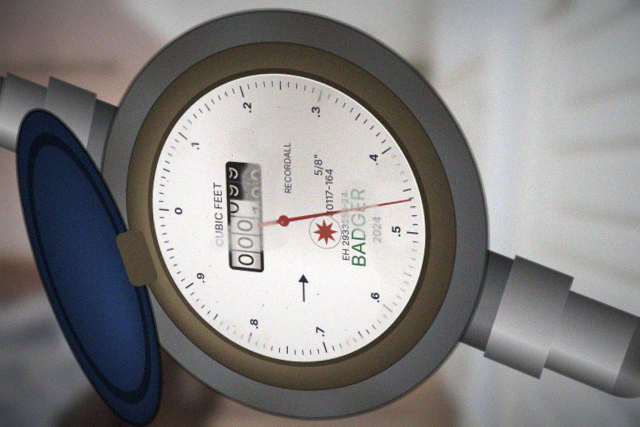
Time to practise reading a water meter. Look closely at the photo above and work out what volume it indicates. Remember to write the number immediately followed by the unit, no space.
99.46ft³
